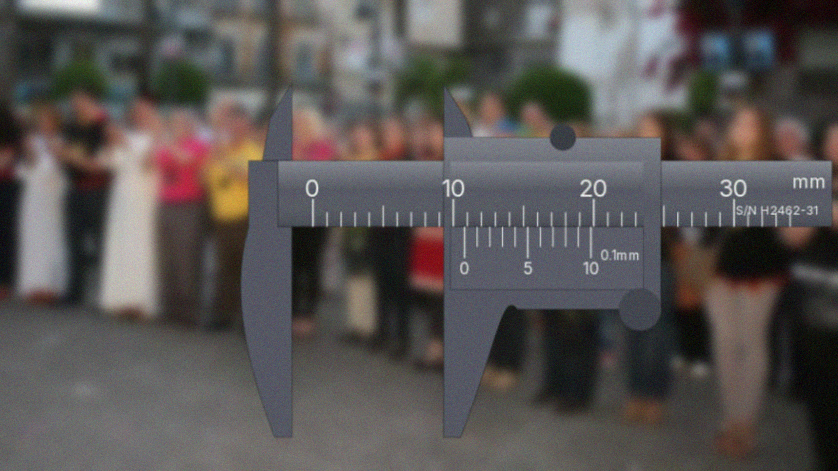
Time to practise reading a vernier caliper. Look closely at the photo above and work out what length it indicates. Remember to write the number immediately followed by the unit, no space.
10.8mm
